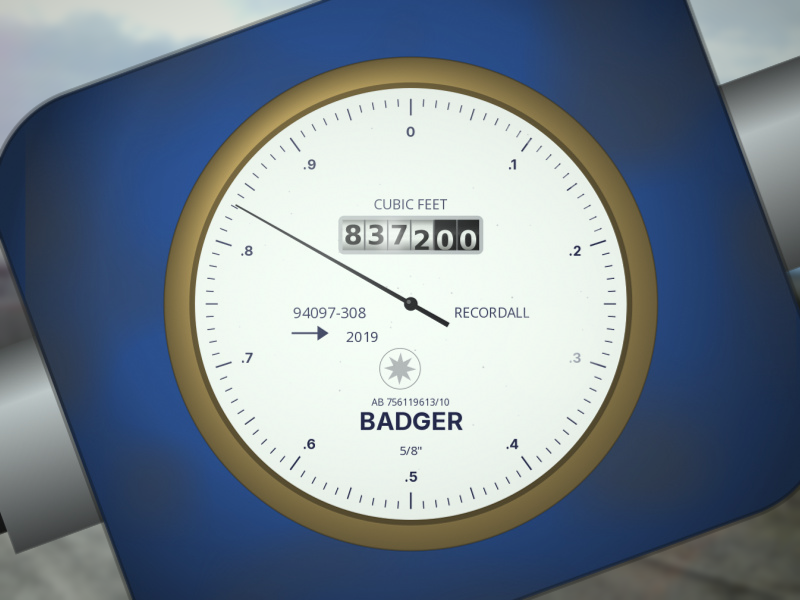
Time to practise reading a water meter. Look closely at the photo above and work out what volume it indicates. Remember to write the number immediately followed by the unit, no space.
837199.83ft³
